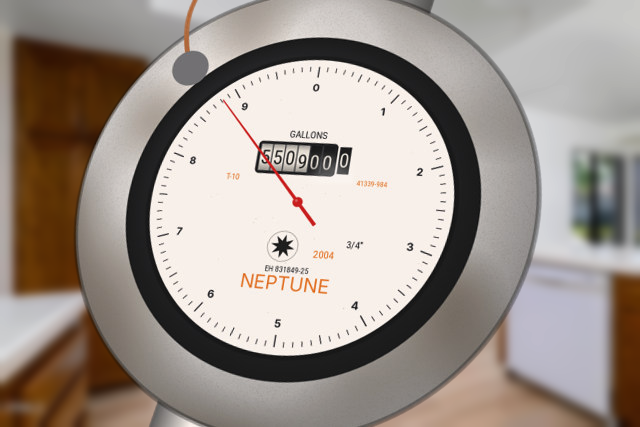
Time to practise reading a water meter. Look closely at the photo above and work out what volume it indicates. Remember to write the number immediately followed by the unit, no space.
5508998.8gal
